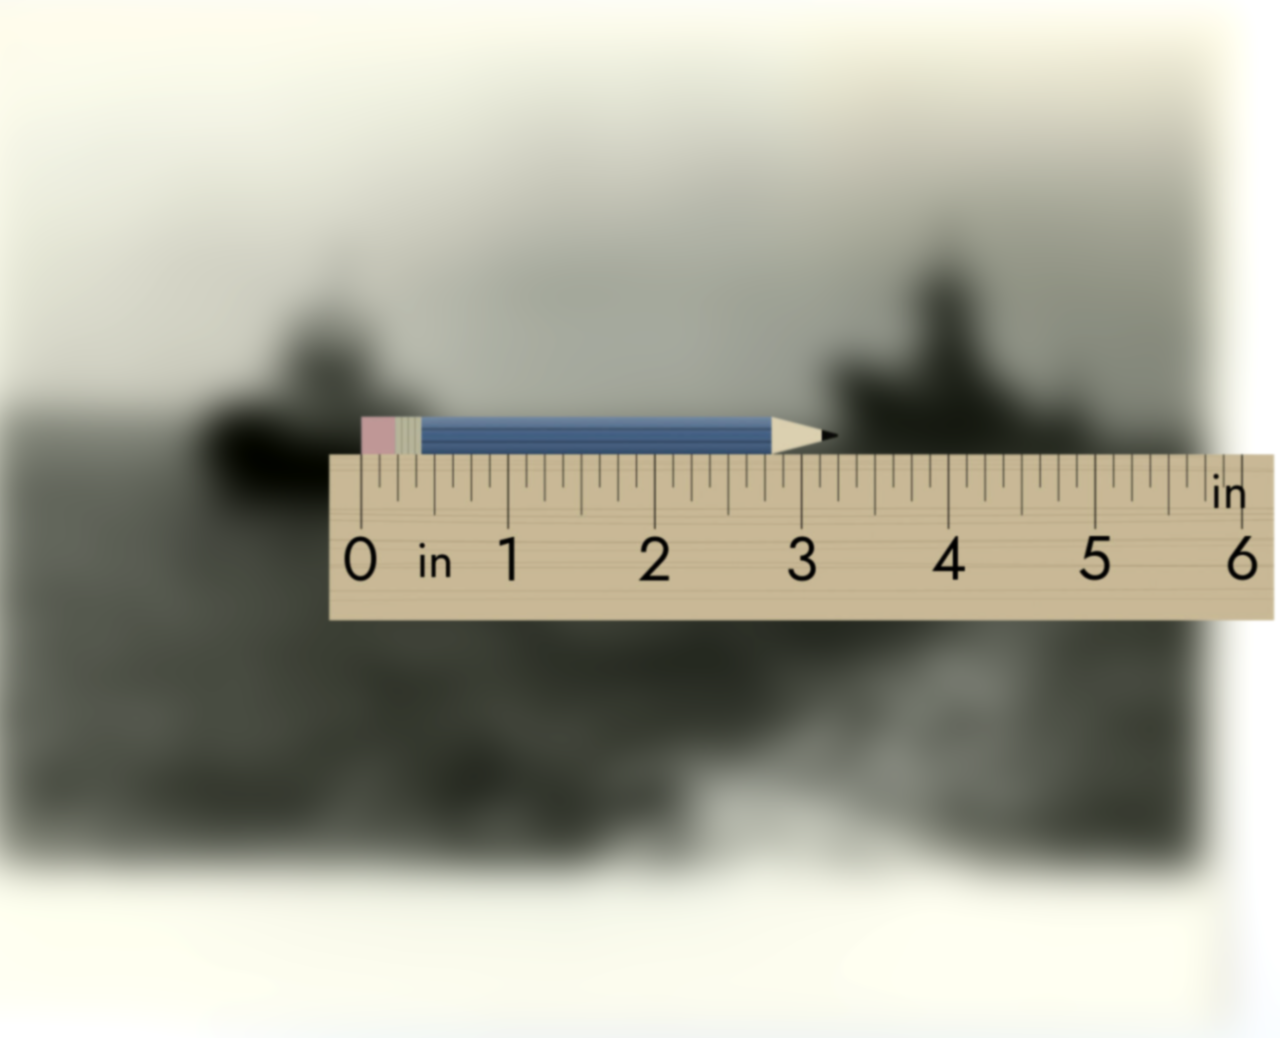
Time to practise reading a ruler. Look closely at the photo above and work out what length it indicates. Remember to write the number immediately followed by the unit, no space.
3.25in
